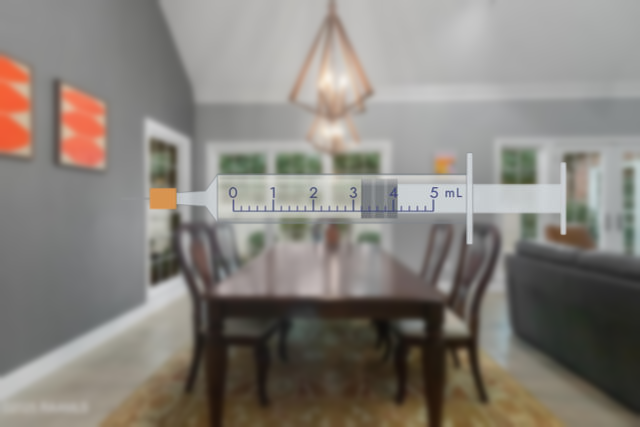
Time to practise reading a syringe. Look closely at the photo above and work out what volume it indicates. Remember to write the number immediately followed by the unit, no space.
3.2mL
